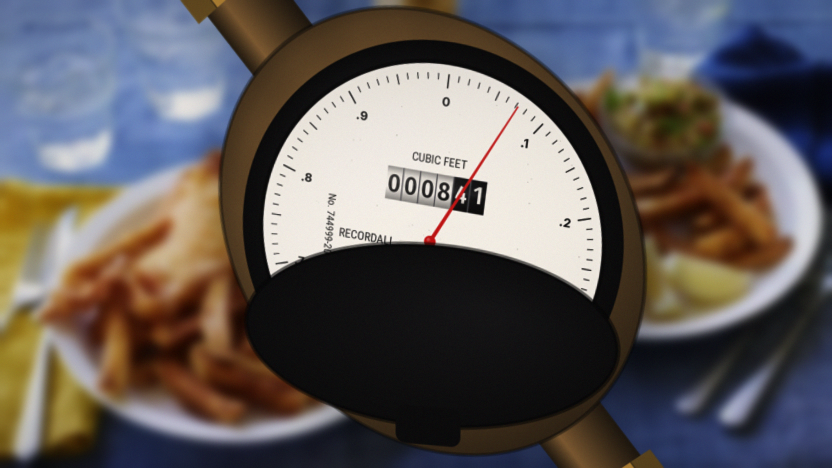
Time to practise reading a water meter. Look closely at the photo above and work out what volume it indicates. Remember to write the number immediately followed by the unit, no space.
841.07ft³
